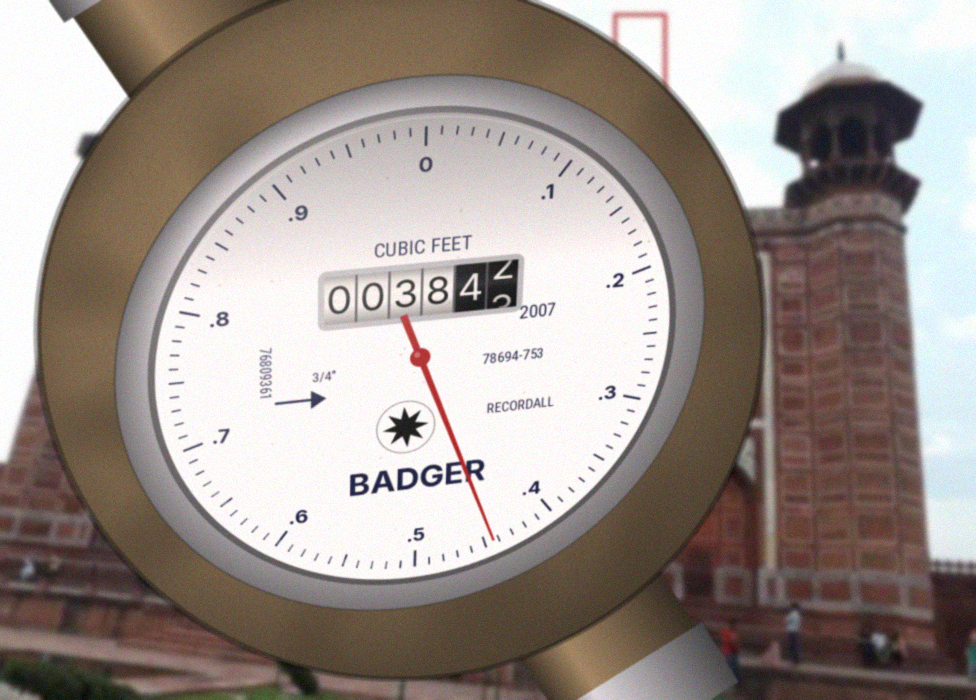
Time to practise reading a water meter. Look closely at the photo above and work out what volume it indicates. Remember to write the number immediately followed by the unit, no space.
3842.44ft³
